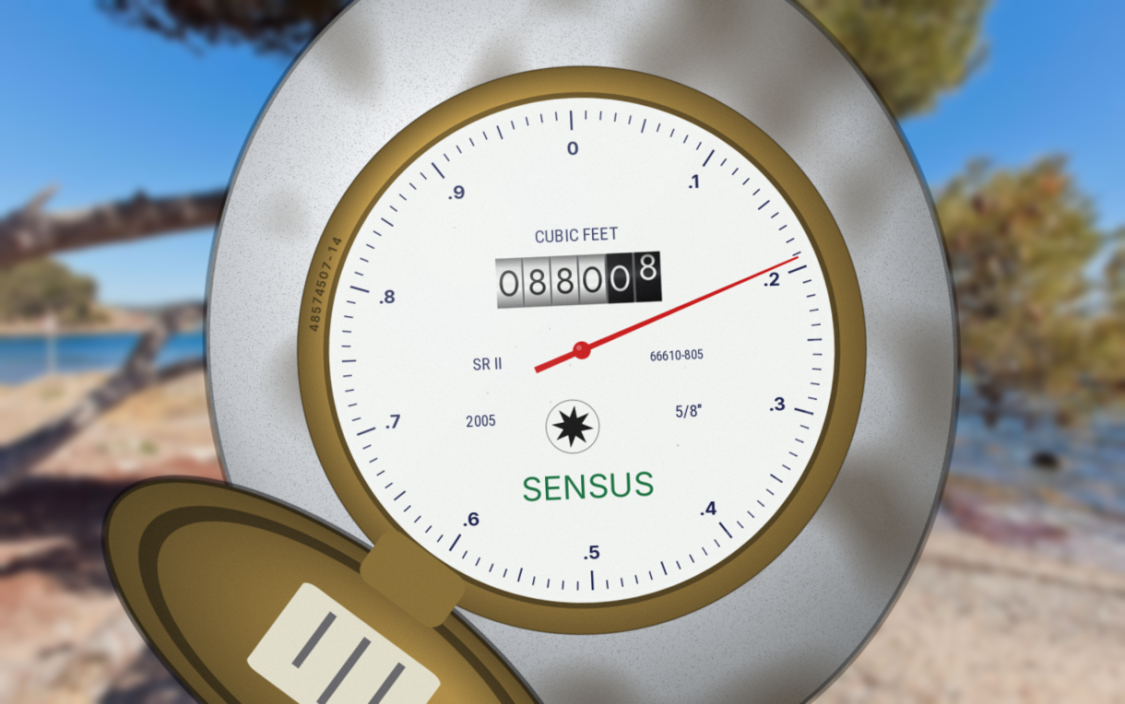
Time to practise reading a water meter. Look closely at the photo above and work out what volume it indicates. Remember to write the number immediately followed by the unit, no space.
88008.19ft³
